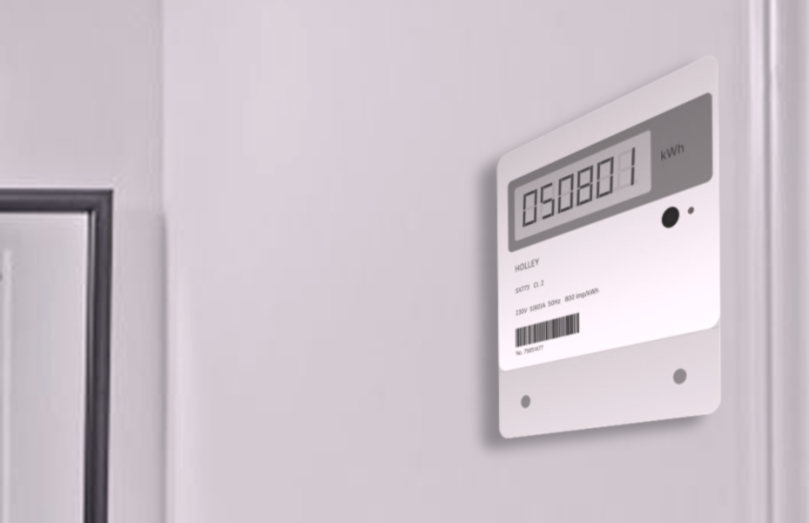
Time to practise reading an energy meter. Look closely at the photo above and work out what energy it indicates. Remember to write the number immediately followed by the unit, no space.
50801kWh
